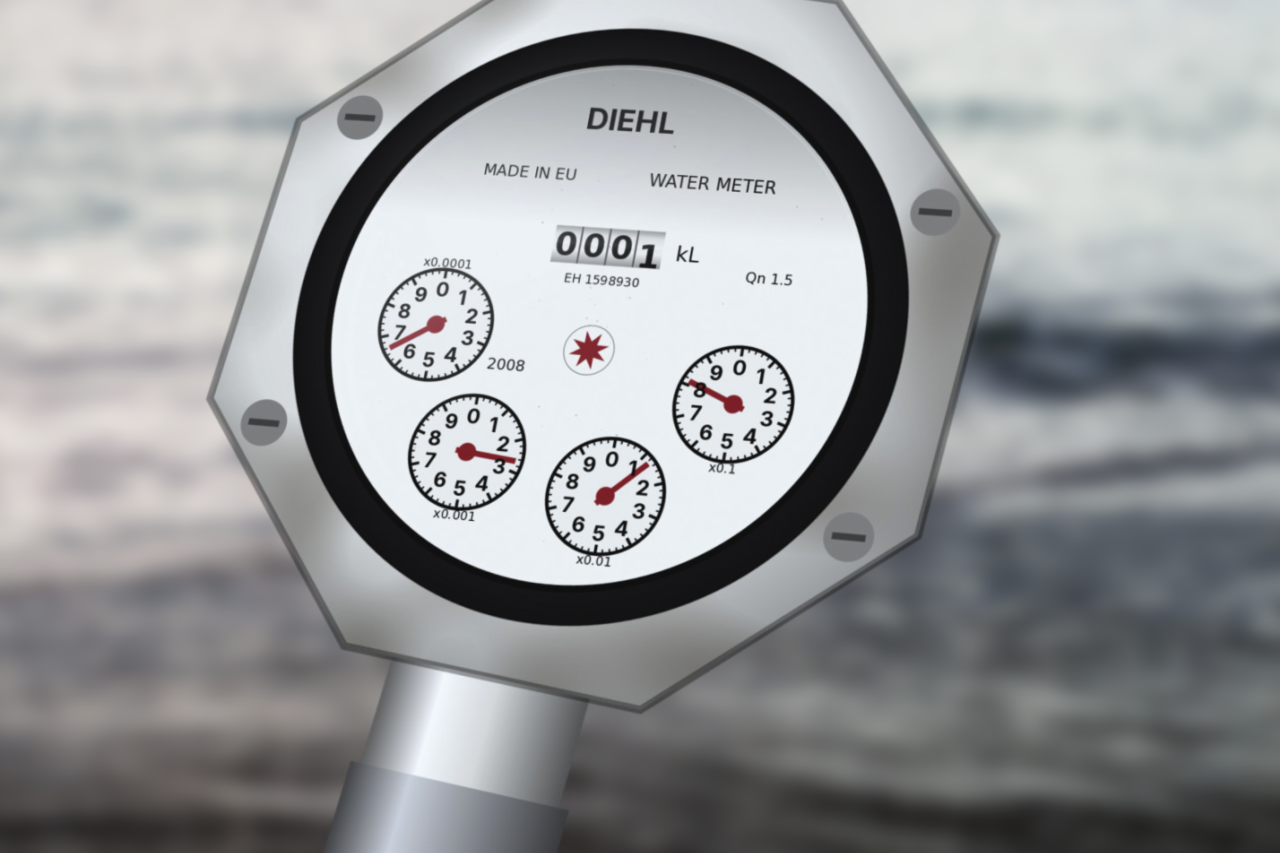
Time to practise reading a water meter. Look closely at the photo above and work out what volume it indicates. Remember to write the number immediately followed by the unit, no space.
0.8126kL
